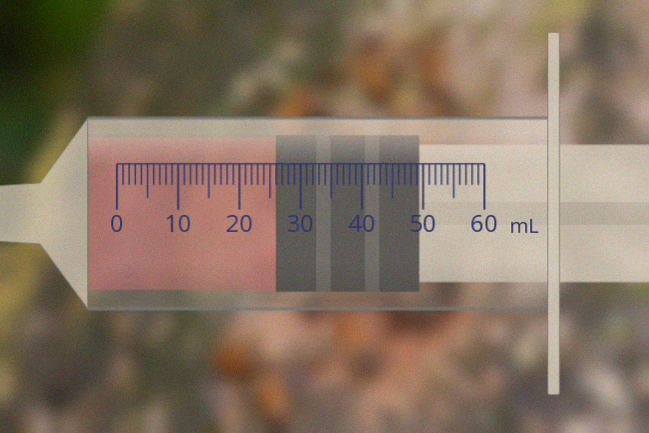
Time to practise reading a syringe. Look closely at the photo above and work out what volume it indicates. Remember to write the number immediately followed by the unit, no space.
26mL
